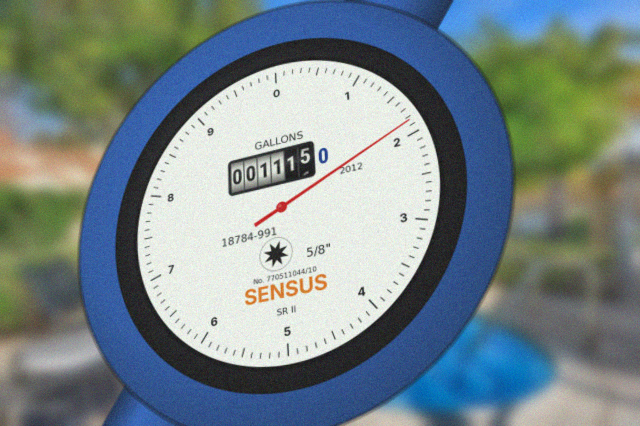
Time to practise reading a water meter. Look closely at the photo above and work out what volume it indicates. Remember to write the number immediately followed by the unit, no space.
11151.8gal
